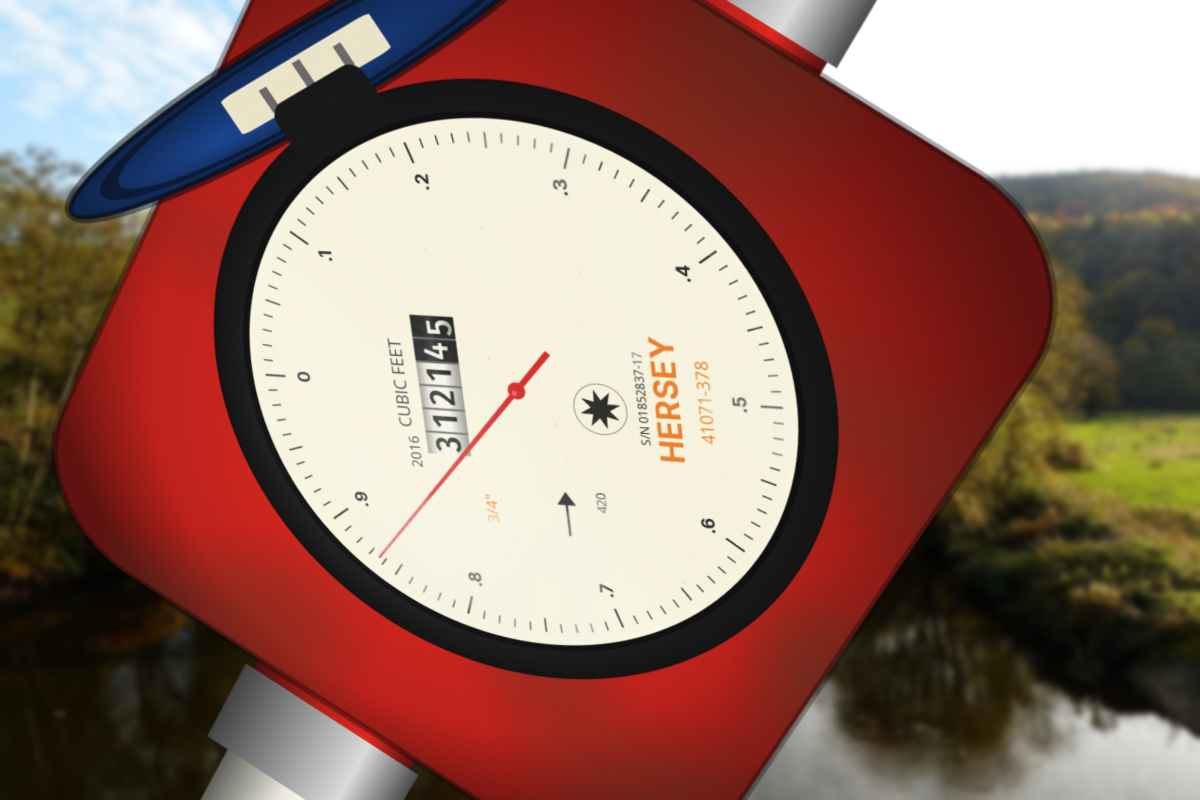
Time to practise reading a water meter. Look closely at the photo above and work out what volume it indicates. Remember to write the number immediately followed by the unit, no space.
312144.86ft³
